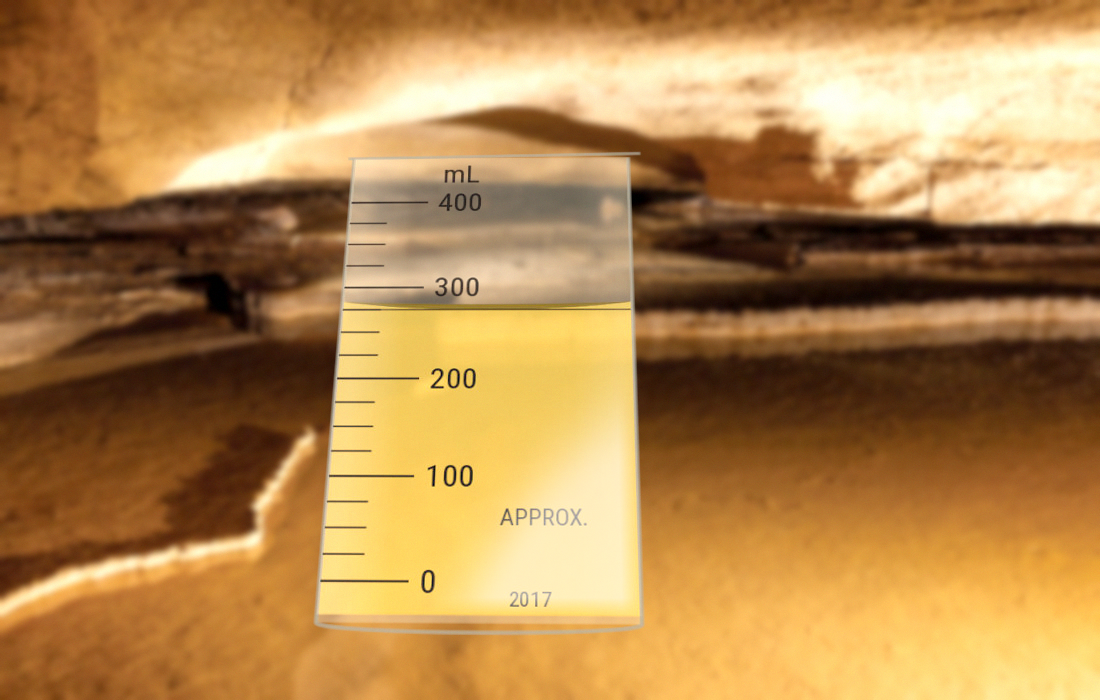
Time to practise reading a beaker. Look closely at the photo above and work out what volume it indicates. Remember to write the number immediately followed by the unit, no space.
275mL
